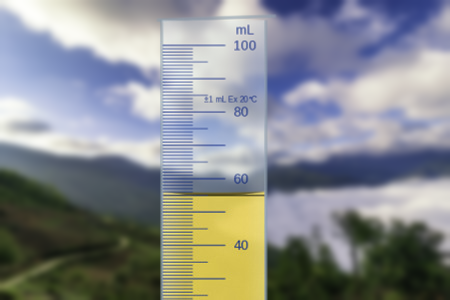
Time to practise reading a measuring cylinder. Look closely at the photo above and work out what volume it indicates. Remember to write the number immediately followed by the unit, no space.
55mL
